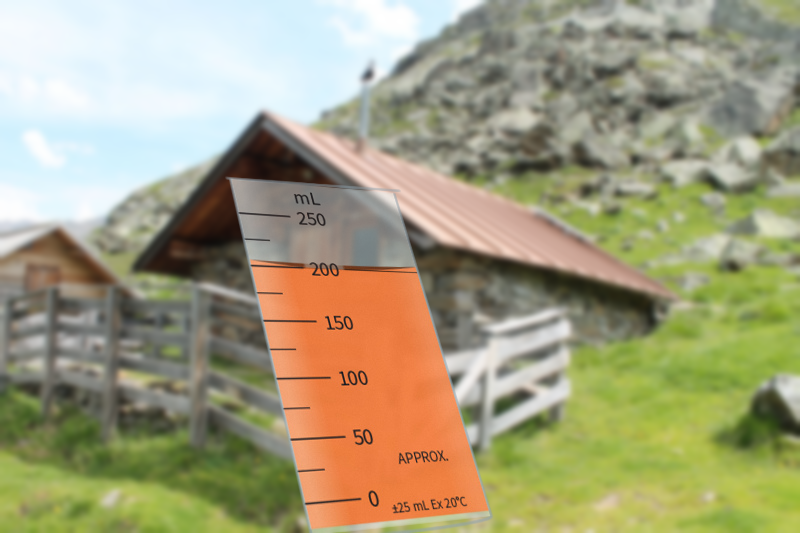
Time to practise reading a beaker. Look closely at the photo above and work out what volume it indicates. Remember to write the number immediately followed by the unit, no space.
200mL
